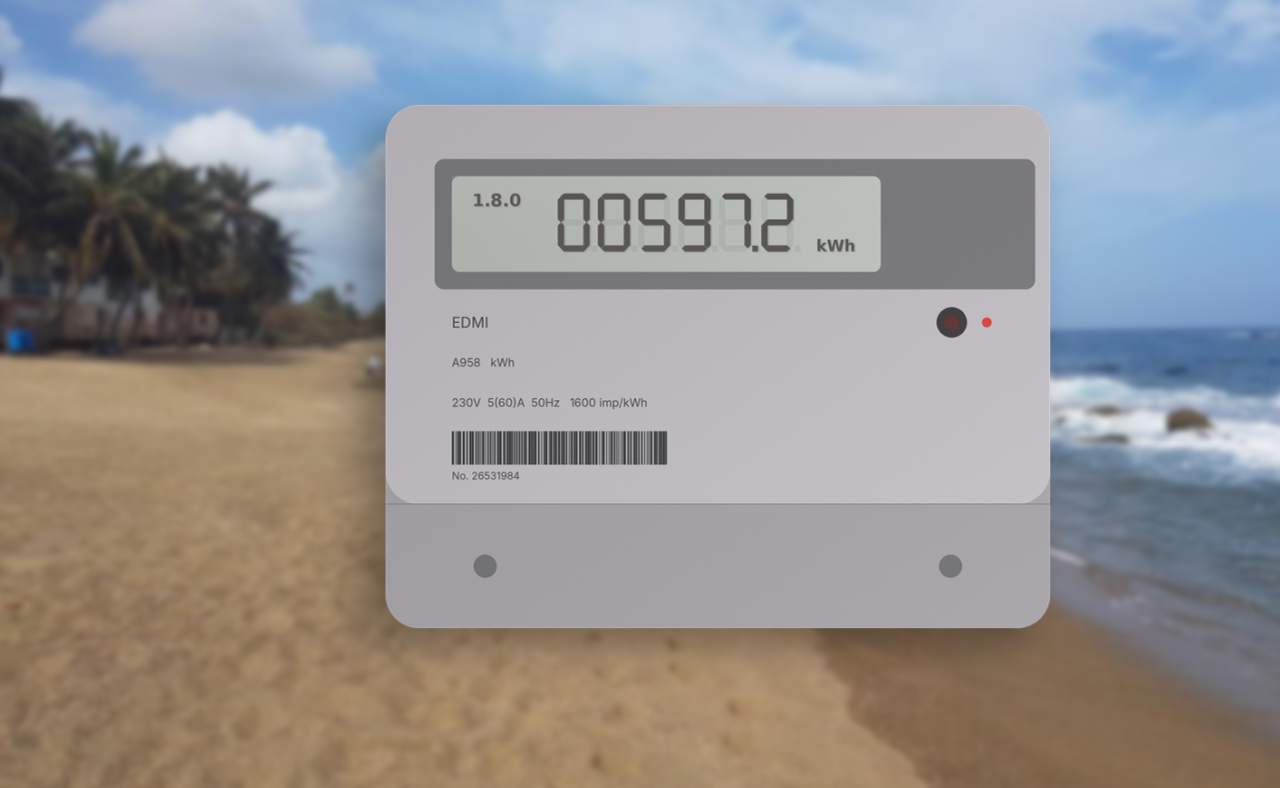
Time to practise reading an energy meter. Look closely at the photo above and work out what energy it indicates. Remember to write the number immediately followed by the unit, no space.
597.2kWh
